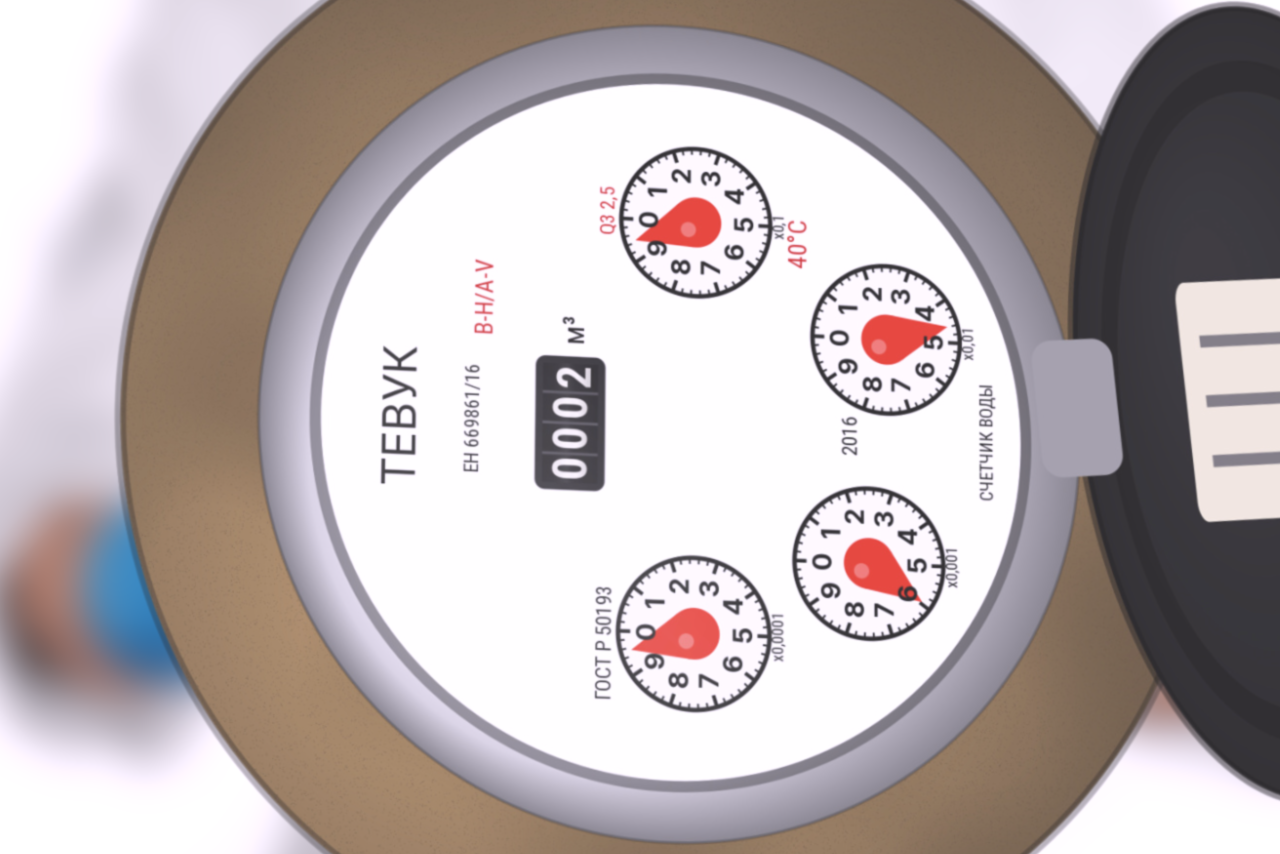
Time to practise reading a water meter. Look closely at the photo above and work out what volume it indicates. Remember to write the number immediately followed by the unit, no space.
1.9459m³
